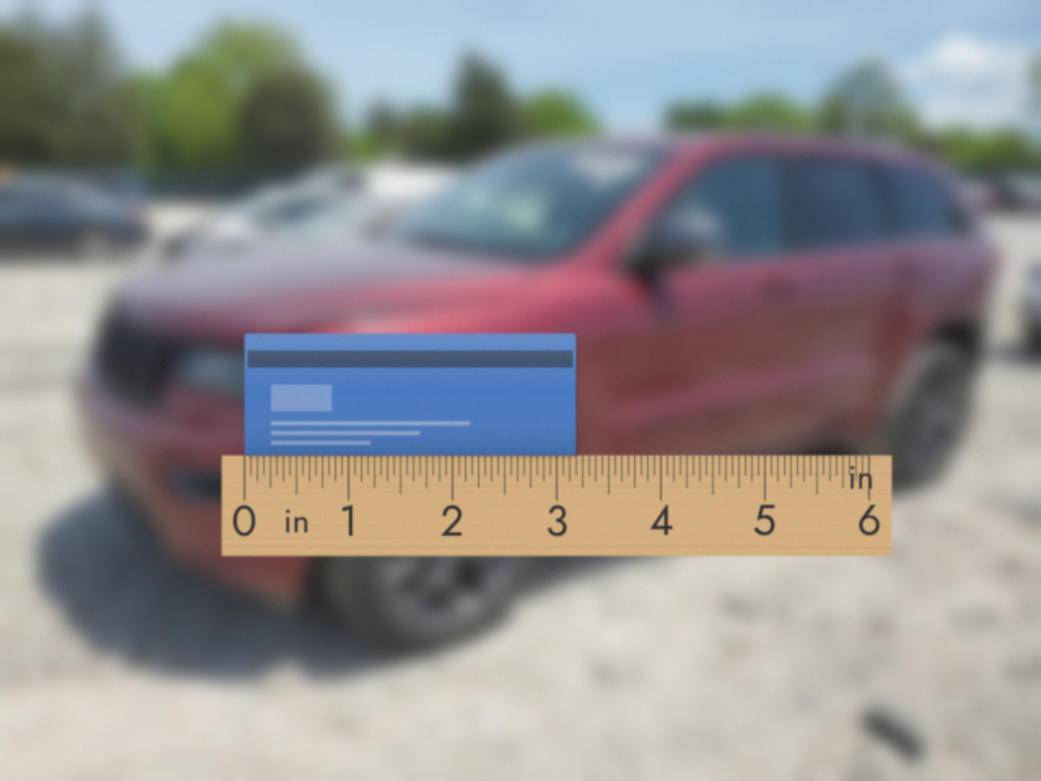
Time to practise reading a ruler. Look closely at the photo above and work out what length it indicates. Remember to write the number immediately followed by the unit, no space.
3.1875in
